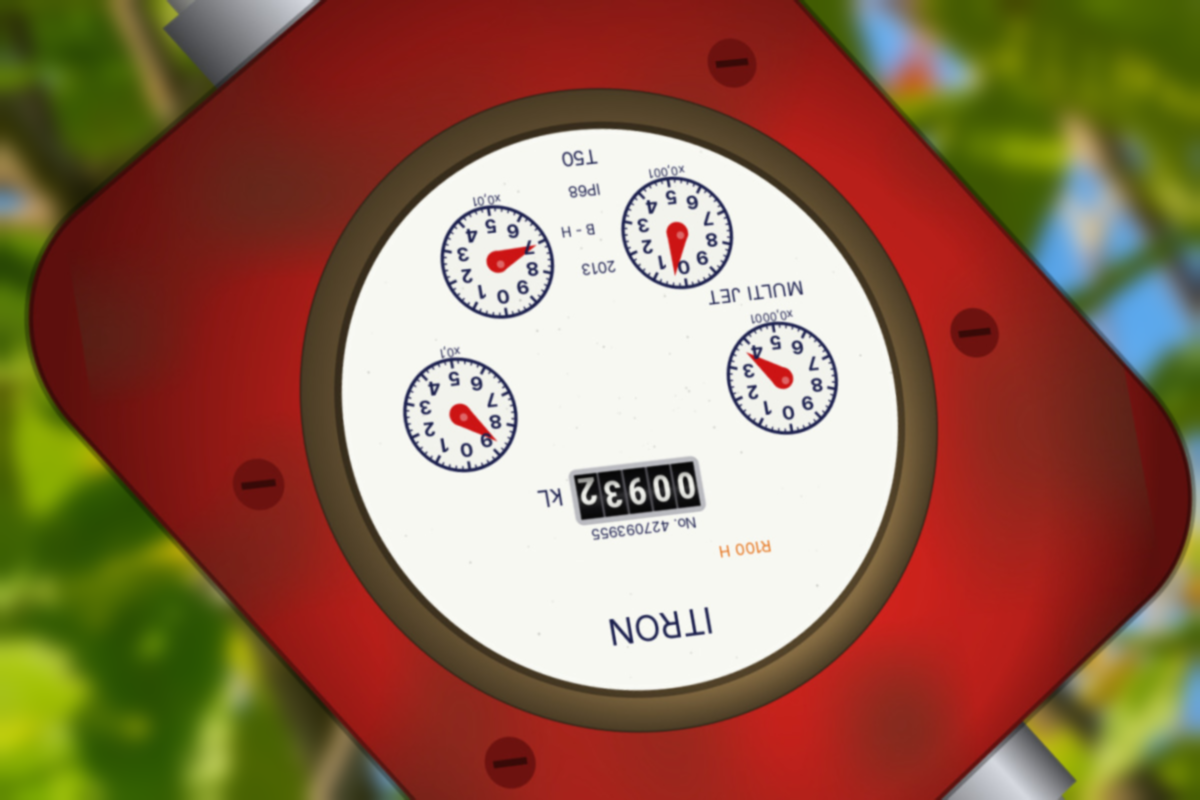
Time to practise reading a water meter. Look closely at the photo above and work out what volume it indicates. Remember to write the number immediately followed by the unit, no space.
931.8703kL
